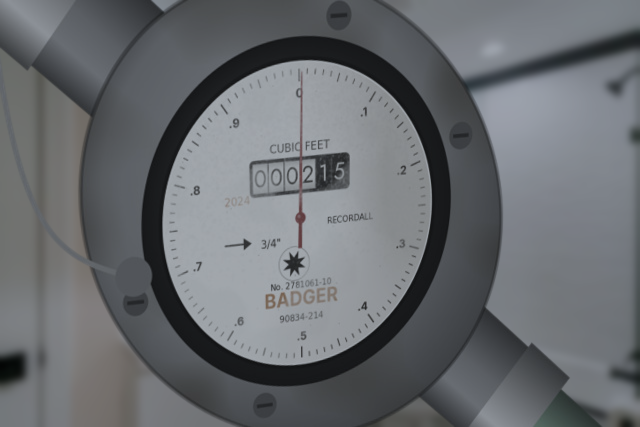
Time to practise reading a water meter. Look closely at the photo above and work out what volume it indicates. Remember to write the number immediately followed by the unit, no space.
215.00ft³
